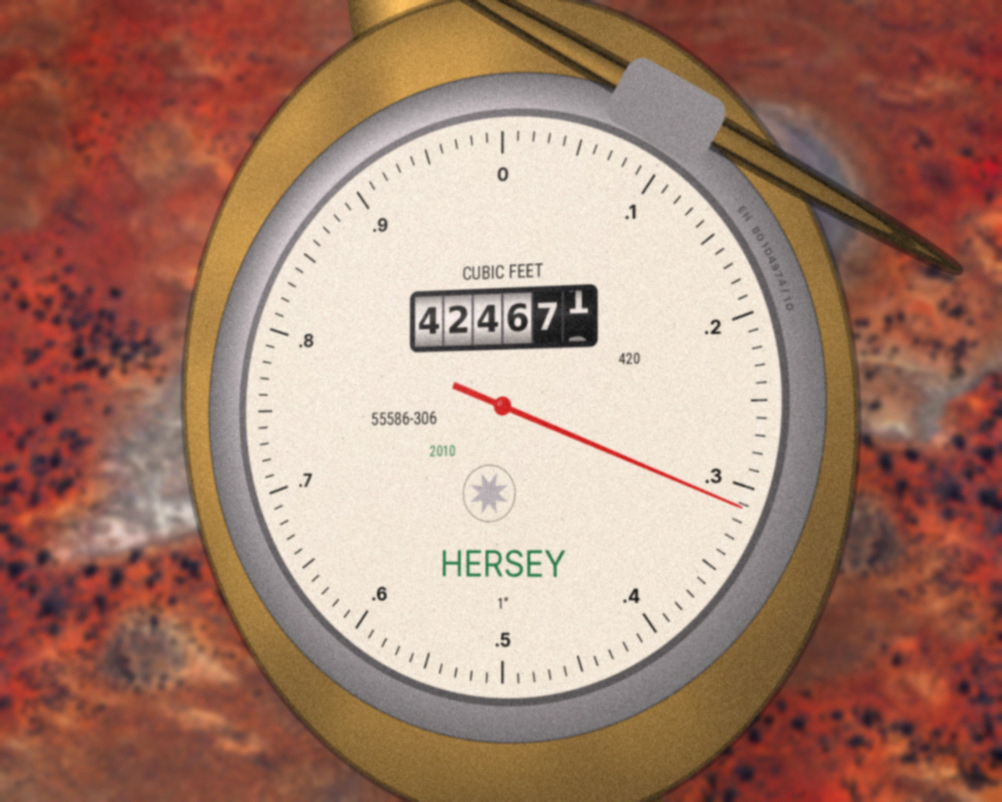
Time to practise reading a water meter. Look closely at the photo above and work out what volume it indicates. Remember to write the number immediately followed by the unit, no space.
424671.31ft³
